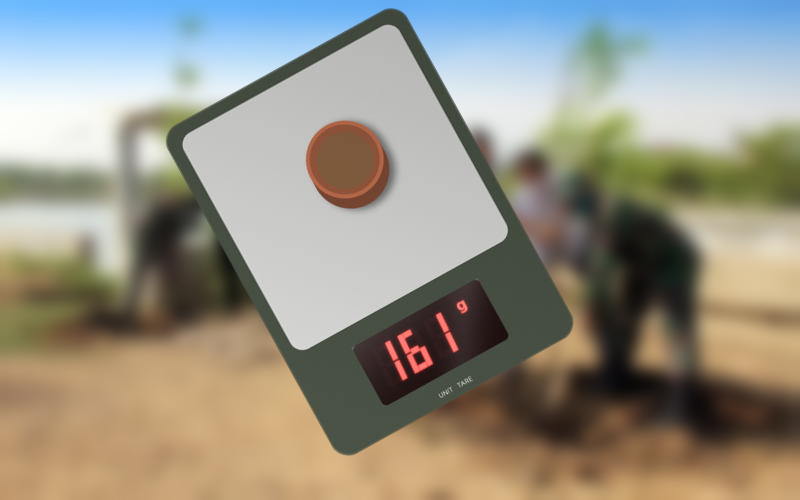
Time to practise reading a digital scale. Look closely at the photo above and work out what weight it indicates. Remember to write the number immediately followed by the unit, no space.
161g
